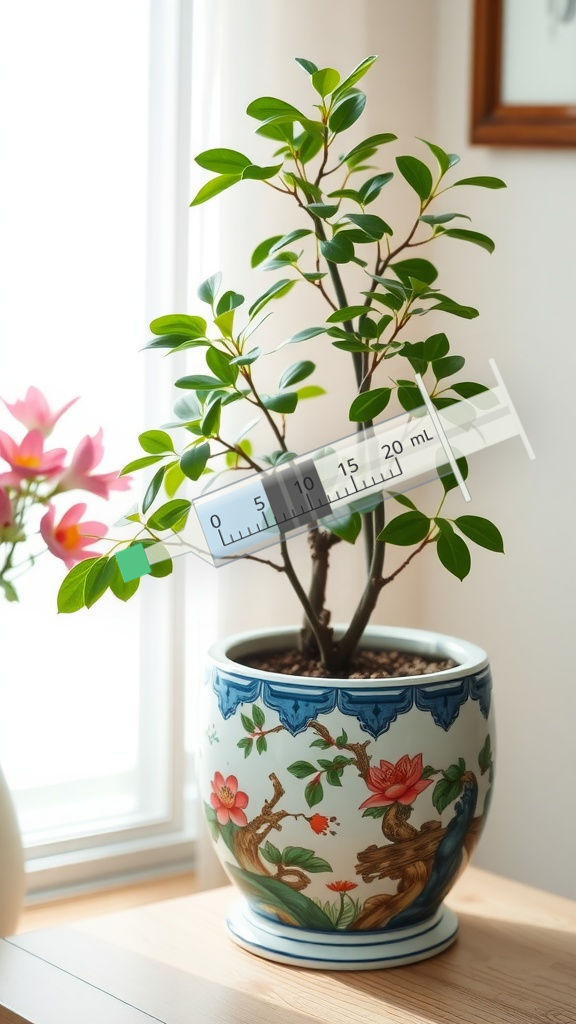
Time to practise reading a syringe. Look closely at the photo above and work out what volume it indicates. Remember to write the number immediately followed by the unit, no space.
6mL
